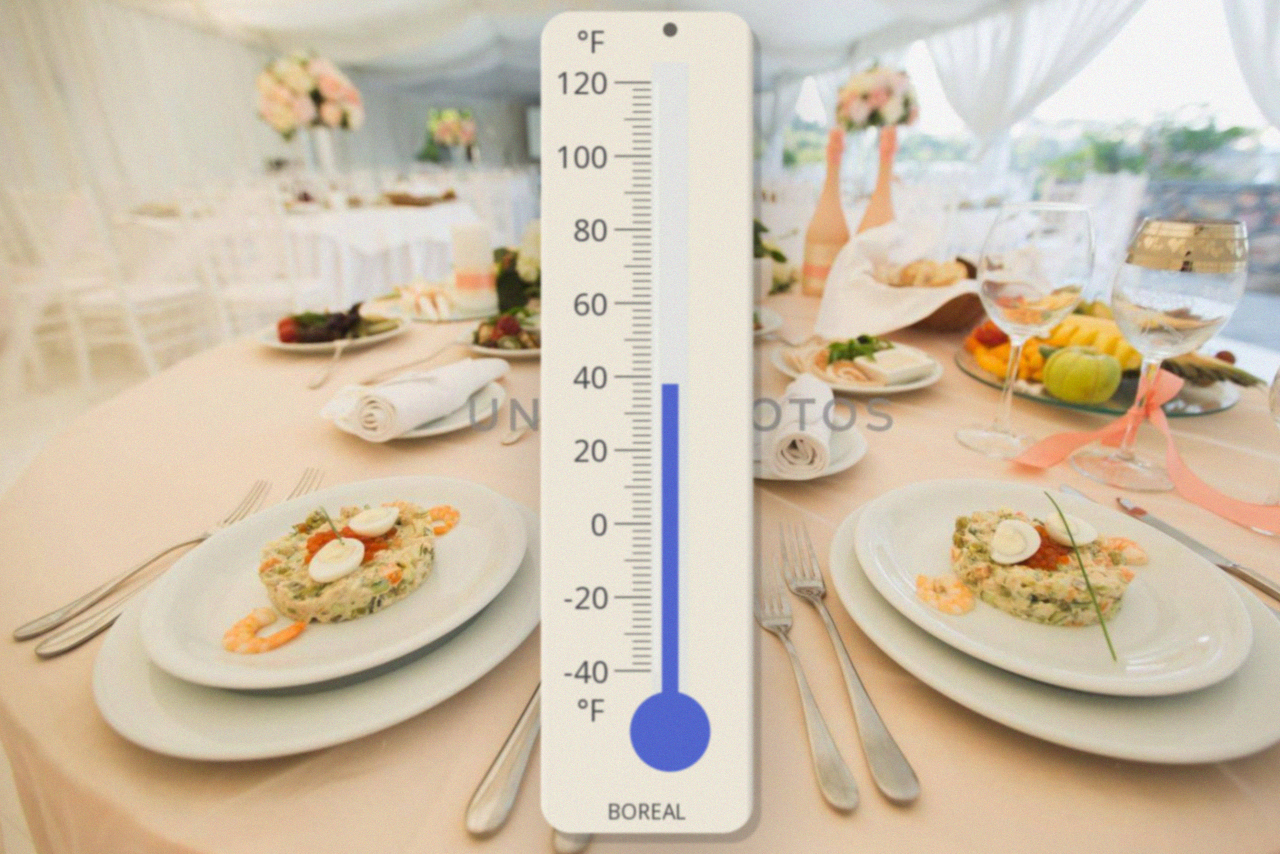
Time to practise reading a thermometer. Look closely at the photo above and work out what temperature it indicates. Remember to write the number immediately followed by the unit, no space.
38°F
